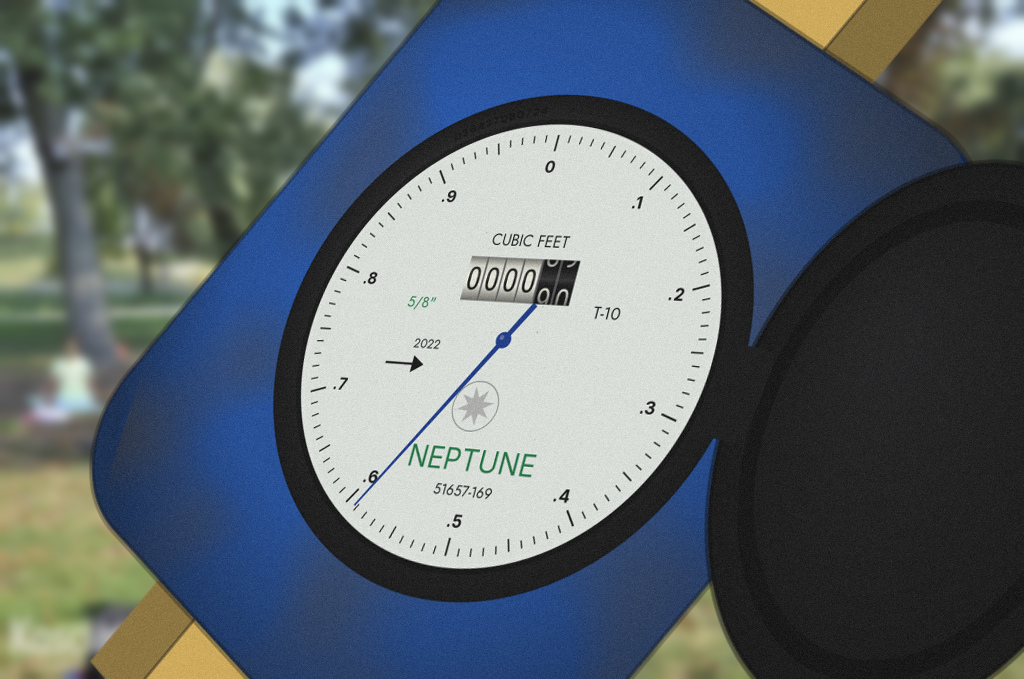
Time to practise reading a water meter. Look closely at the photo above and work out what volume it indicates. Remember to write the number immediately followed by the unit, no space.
89.59ft³
